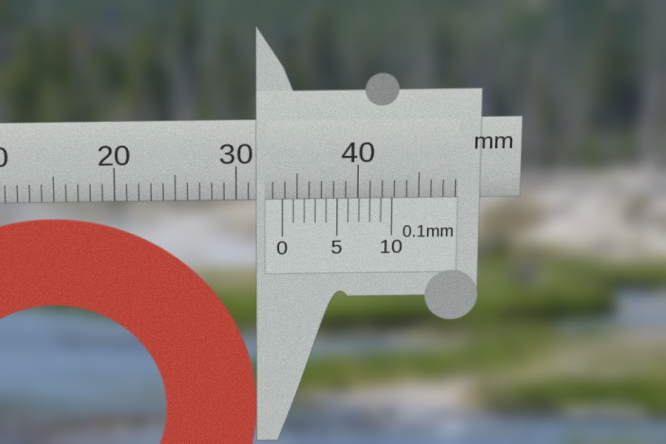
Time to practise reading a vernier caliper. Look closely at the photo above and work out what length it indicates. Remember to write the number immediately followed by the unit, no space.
33.8mm
